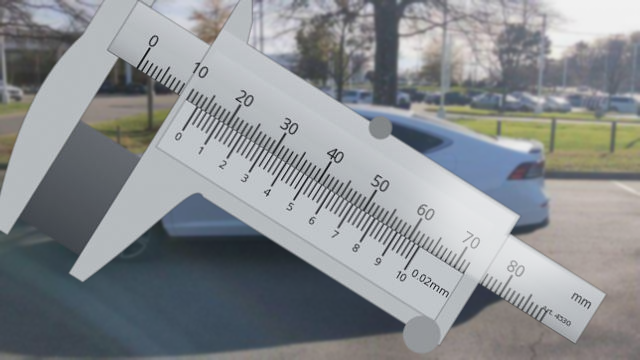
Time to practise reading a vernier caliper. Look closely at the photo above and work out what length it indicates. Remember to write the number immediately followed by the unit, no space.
13.4mm
